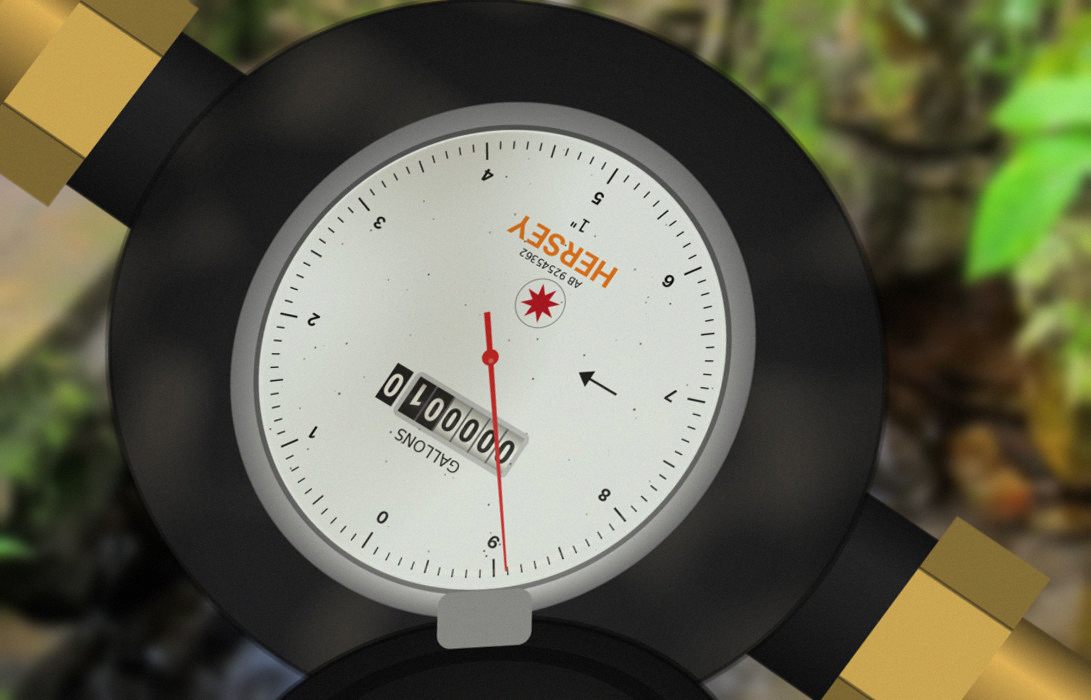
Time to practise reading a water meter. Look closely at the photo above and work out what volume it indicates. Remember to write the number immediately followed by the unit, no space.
8.9gal
